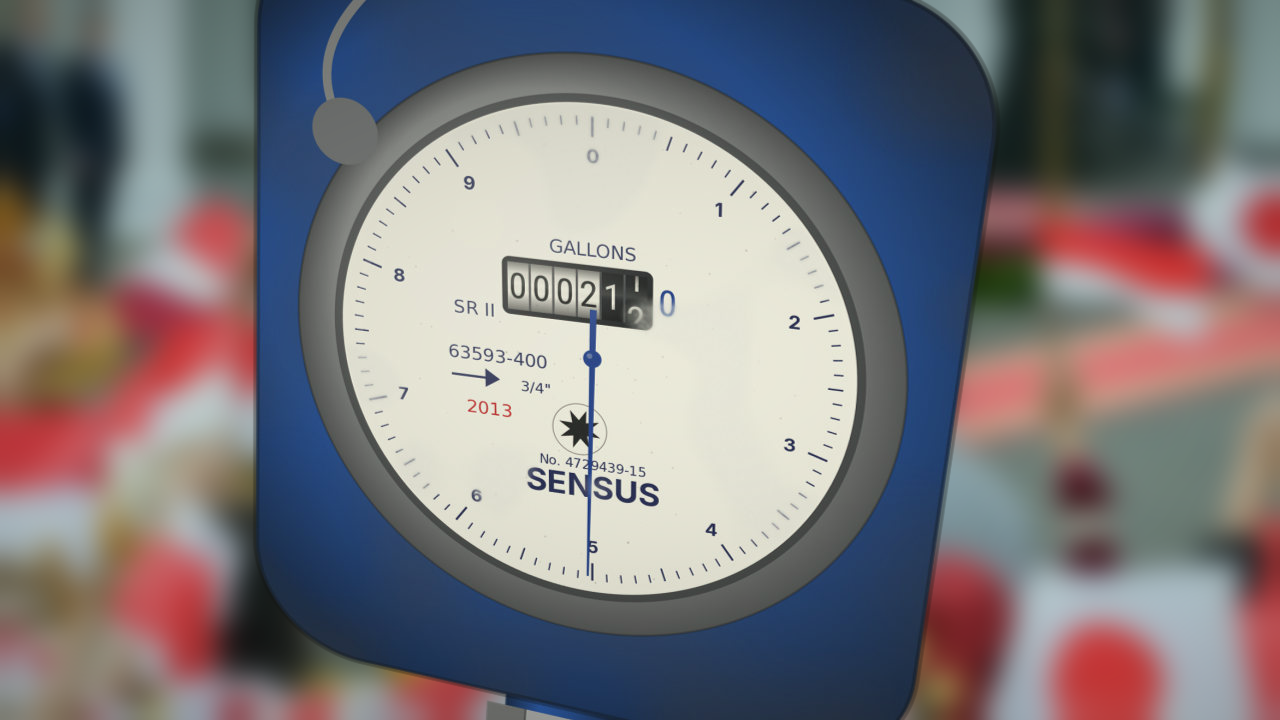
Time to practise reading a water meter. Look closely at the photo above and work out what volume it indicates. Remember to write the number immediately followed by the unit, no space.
2115.0gal
